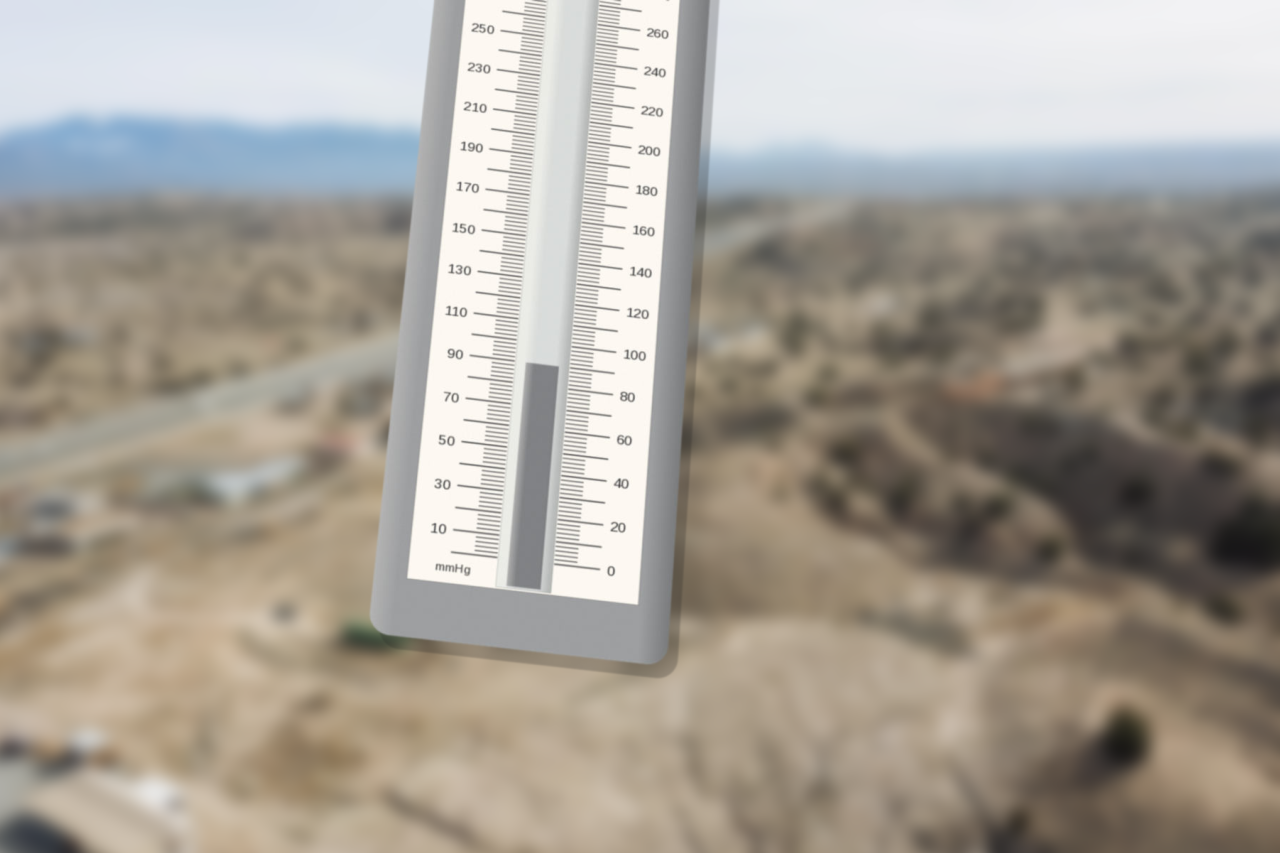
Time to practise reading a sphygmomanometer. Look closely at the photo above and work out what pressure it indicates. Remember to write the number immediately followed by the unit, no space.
90mmHg
